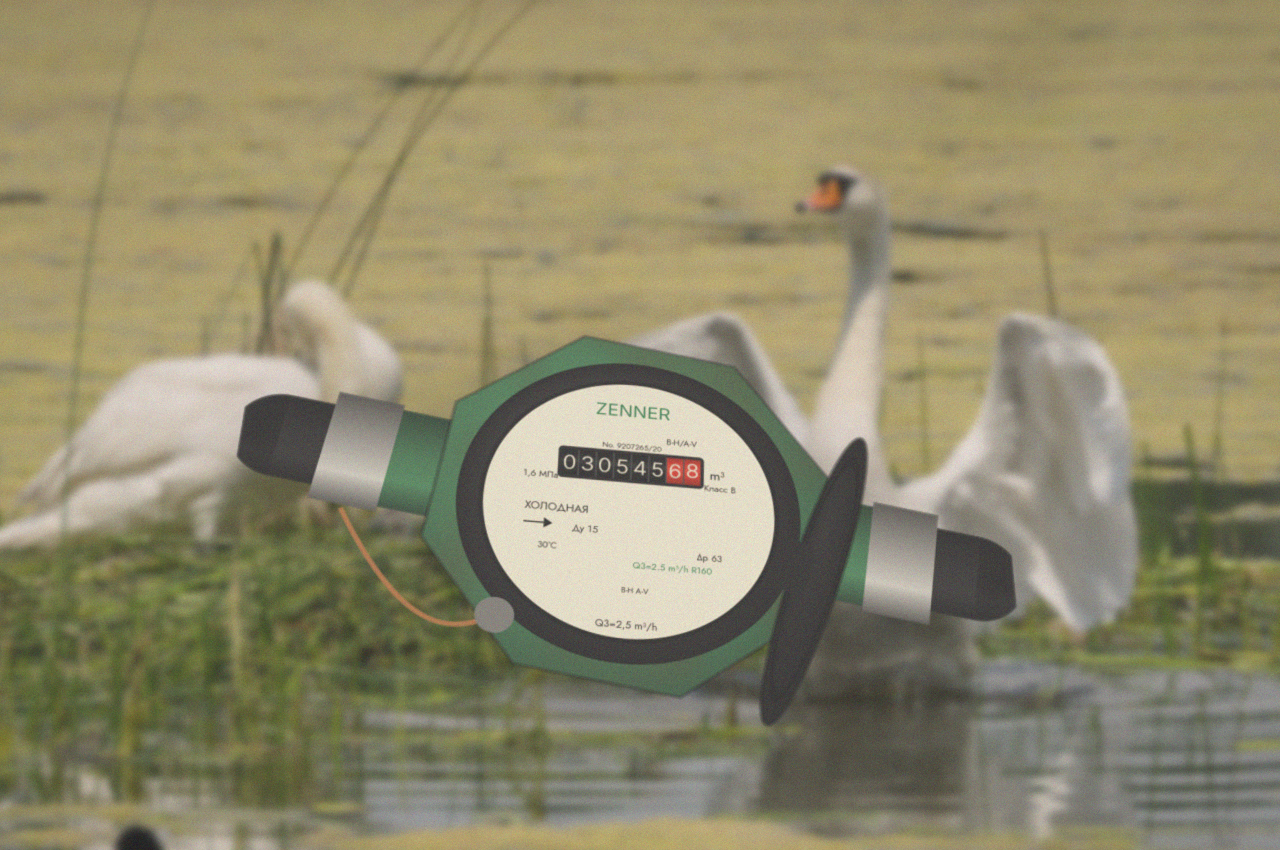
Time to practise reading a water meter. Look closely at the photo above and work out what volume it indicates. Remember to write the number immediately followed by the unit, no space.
30545.68m³
